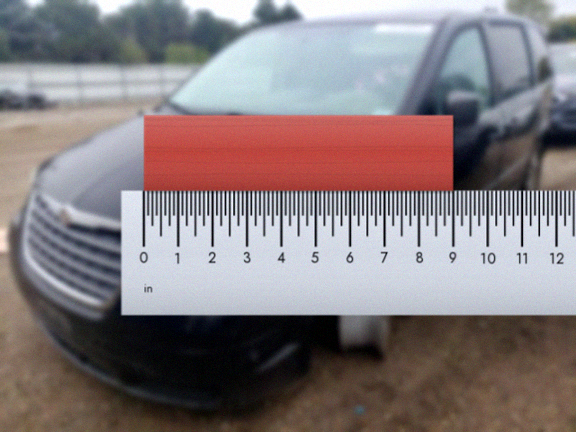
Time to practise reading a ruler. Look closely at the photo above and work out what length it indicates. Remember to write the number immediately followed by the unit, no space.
9in
